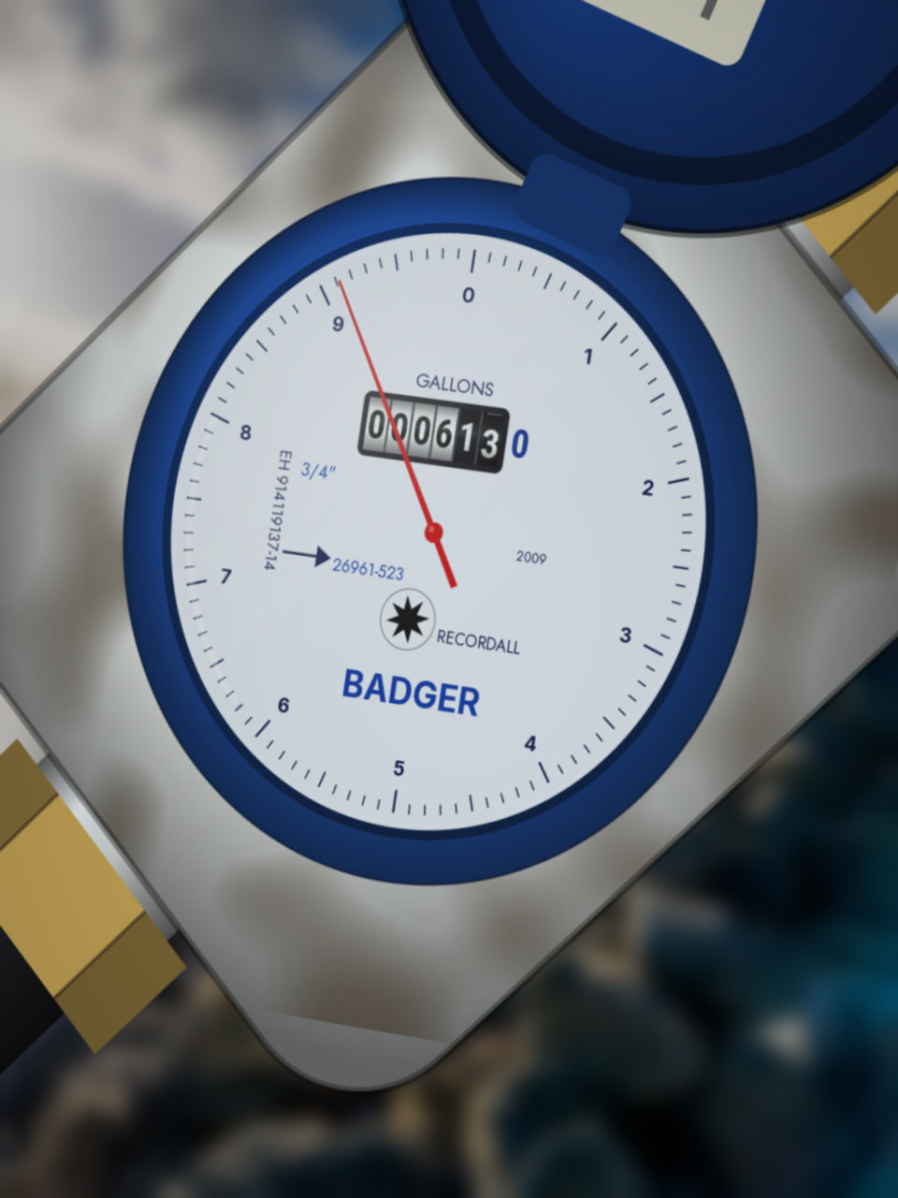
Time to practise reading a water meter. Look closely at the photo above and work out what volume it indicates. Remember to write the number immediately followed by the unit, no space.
6129.1gal
